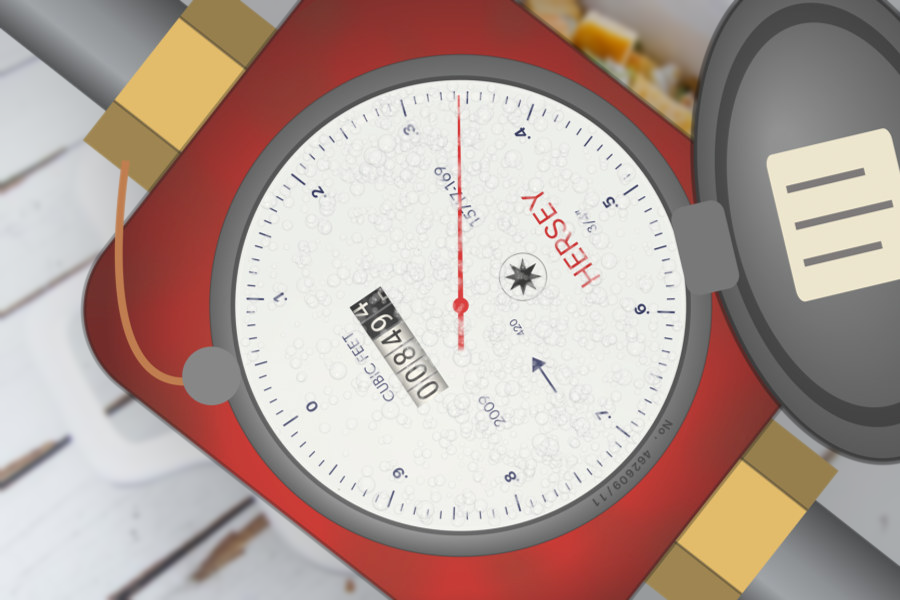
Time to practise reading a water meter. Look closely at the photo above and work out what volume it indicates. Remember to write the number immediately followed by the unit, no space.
8494.34ft³
